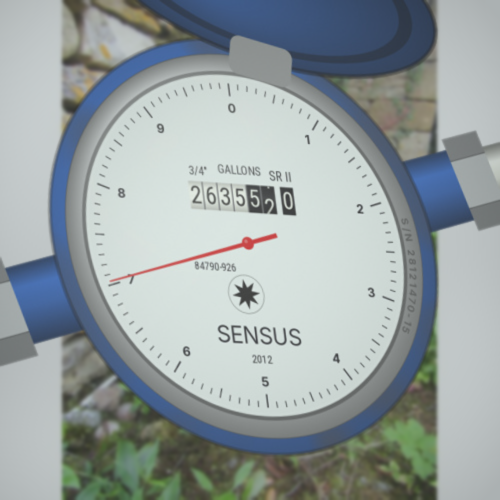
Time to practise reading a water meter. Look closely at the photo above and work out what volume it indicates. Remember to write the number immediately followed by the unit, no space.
2635517.0gal
